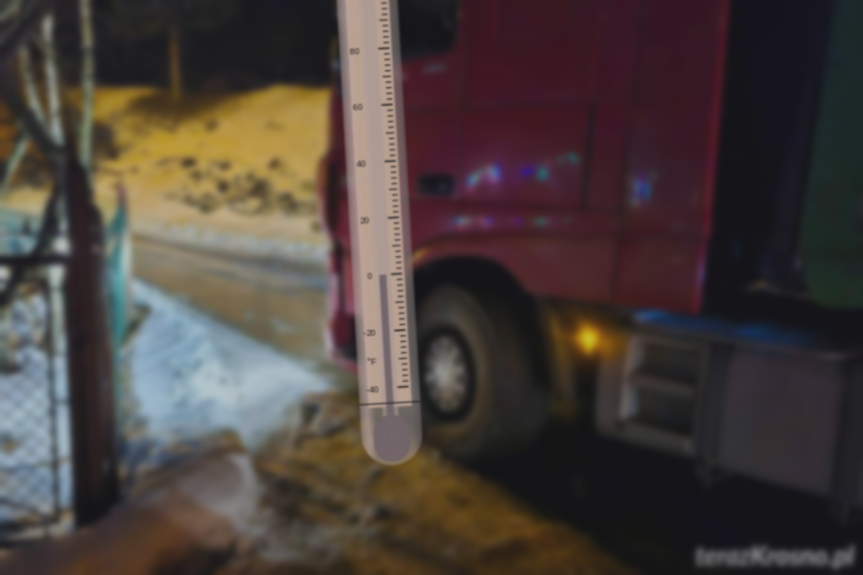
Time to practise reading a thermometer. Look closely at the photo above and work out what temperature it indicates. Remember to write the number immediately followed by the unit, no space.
0°F
